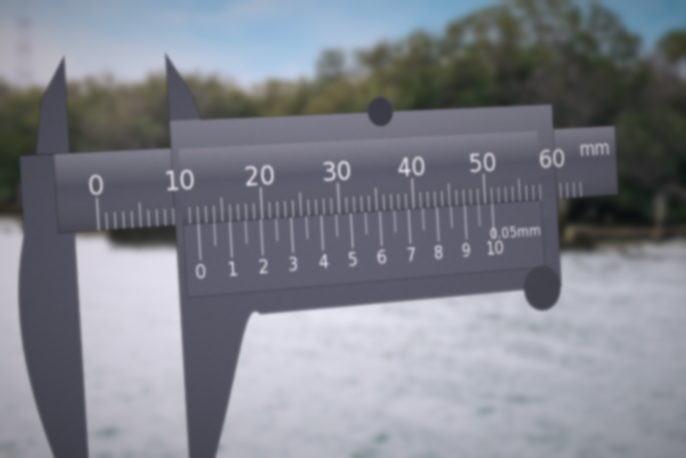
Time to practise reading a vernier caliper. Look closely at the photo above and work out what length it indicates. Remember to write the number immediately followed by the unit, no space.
12.0mm
